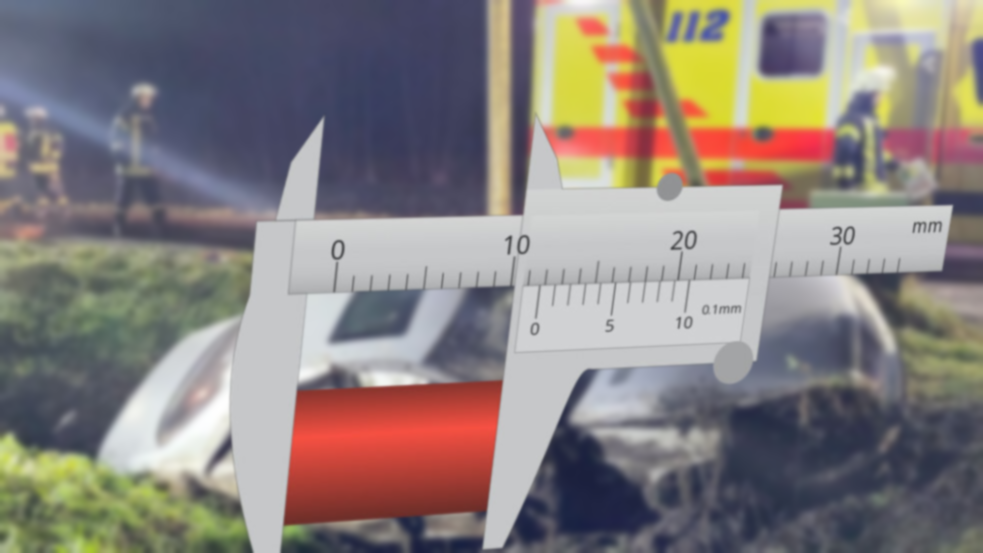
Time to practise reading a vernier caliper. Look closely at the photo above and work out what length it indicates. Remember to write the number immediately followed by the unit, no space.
11.7mm
